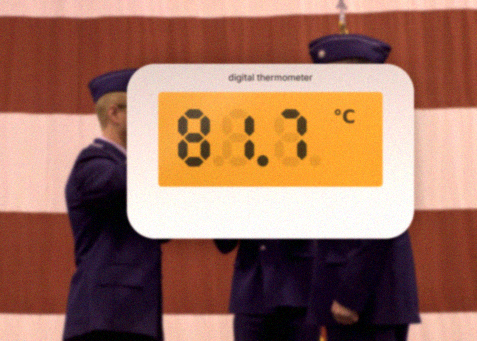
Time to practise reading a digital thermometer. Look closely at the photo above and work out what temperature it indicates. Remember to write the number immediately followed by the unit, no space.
81.7°C
